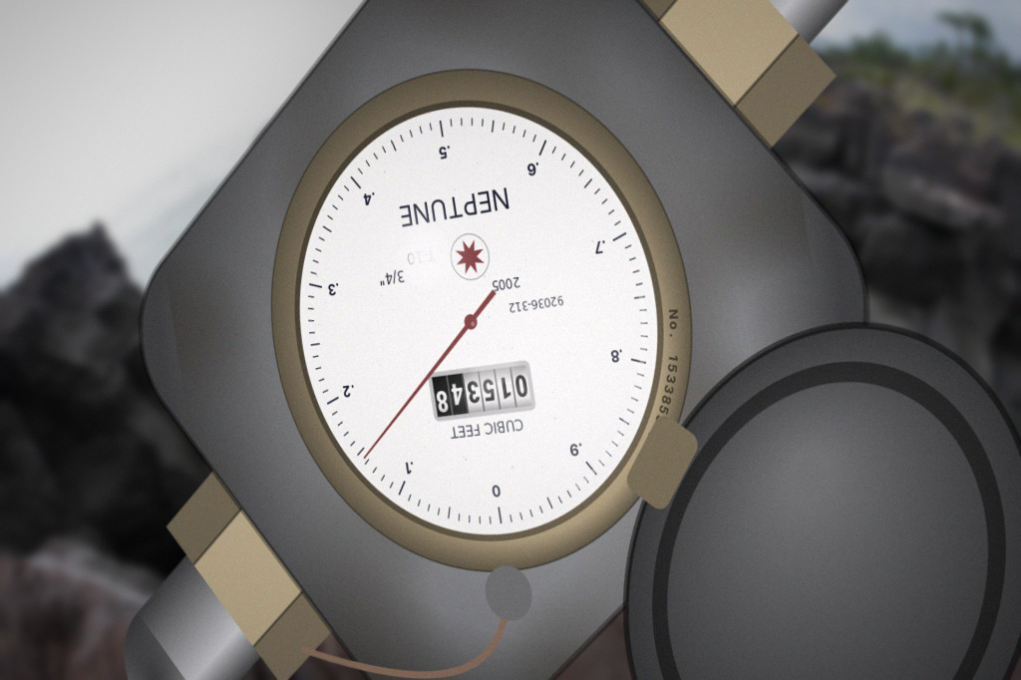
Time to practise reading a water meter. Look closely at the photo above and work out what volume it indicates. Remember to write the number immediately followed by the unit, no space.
15348.14ft³
